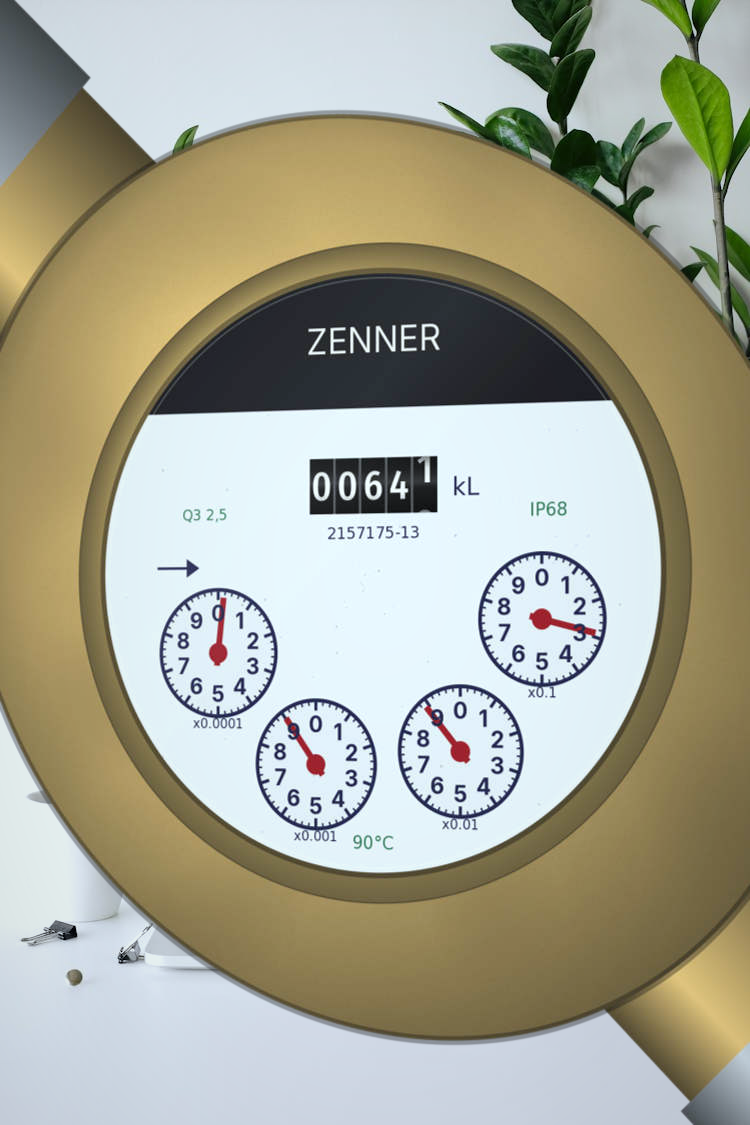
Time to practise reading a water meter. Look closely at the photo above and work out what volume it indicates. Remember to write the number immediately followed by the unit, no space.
641.2890kL
